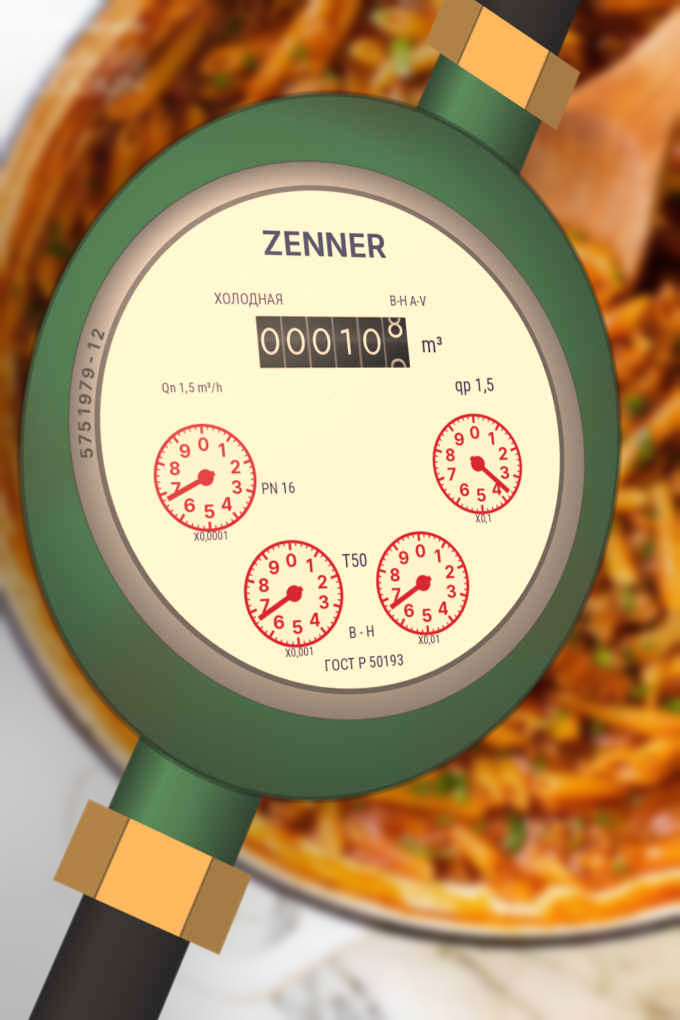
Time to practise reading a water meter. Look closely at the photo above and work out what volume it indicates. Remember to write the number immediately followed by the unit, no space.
108.3666m³
